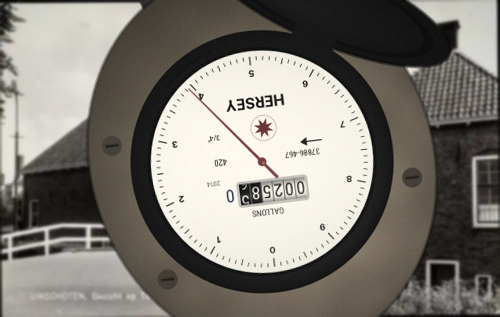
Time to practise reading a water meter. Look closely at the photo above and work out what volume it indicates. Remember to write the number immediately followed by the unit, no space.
25853.9gal
